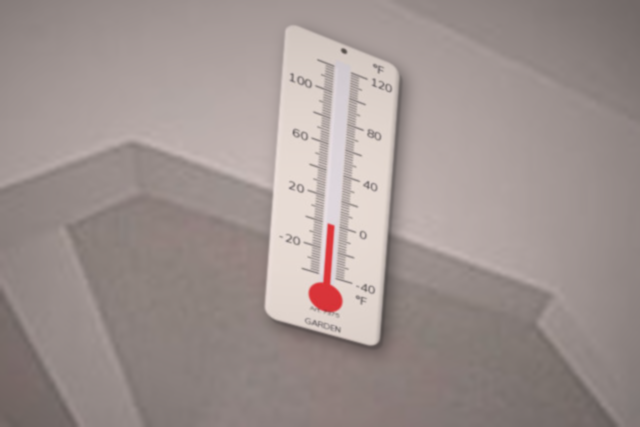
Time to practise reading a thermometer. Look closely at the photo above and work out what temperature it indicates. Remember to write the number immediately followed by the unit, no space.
0°F
